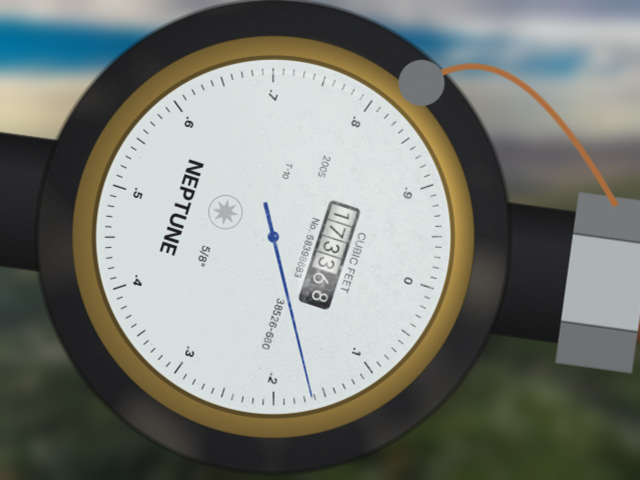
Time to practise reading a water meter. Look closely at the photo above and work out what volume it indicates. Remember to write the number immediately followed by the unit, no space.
173368.16ft³
